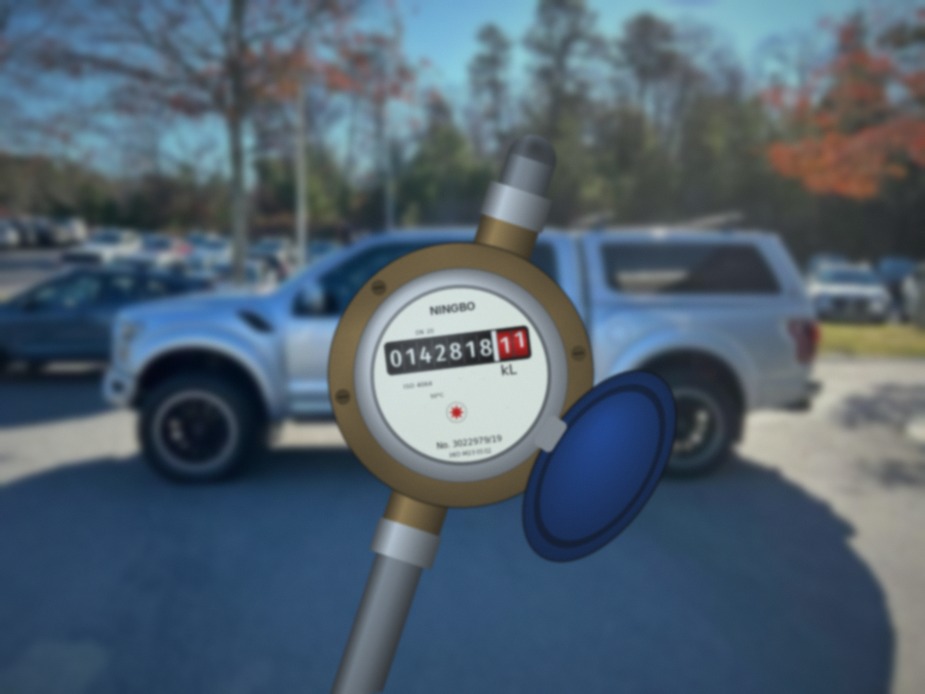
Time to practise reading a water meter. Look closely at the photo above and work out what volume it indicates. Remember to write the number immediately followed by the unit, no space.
142818.11kL
